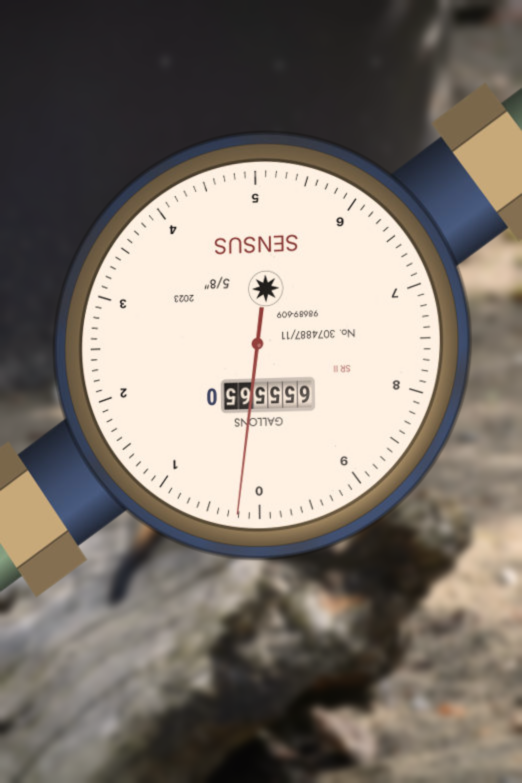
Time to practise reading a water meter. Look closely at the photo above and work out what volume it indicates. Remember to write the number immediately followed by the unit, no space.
6555650.2gal
